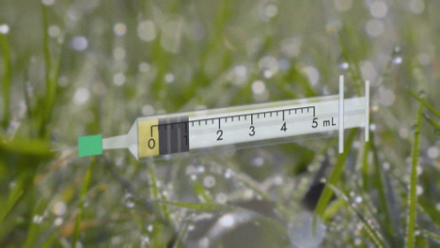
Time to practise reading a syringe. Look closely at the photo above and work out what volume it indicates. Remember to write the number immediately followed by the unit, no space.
0.2mL
